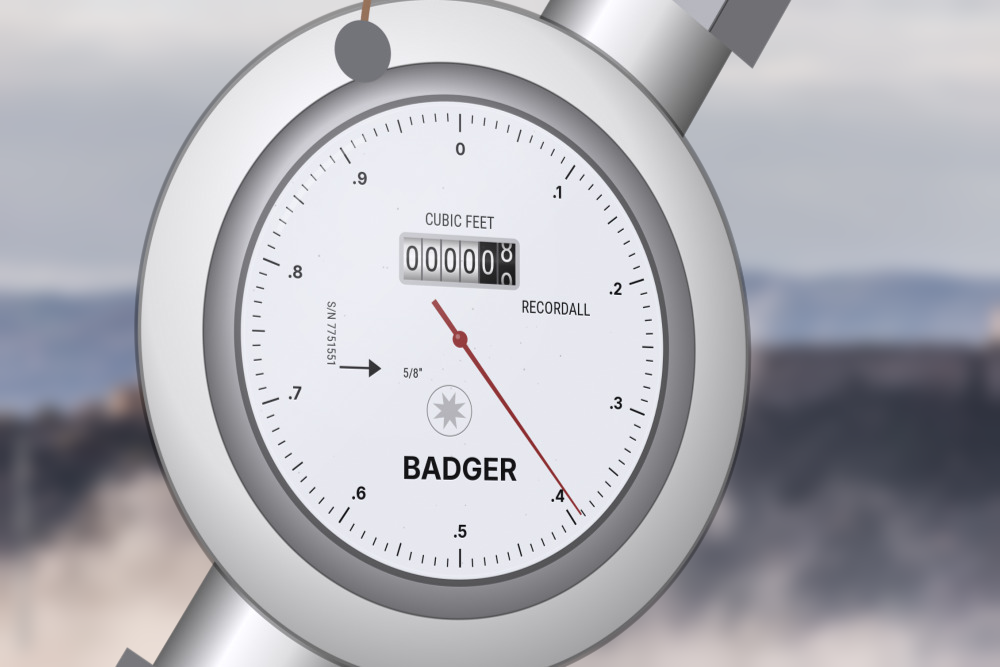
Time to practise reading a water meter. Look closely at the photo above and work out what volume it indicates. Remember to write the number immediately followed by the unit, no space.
8.39ft³
